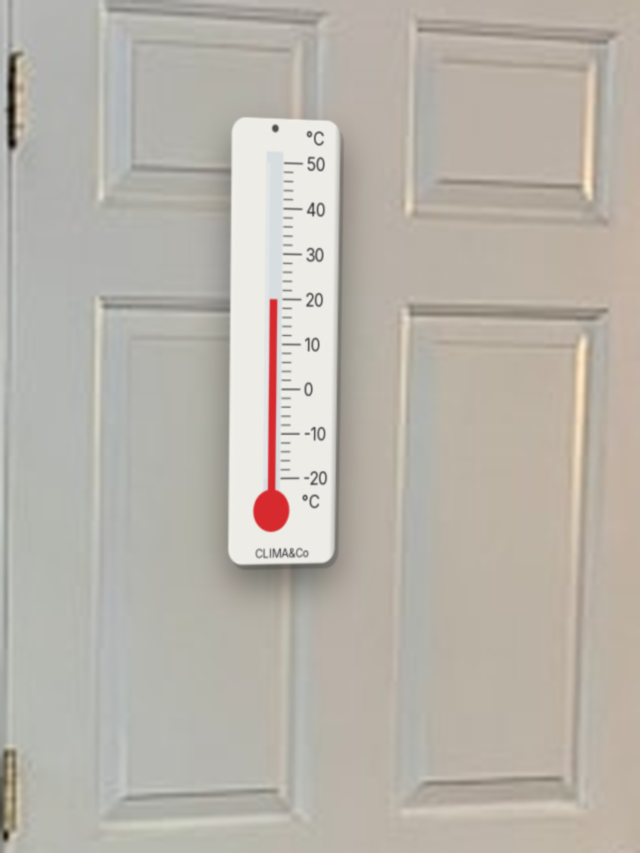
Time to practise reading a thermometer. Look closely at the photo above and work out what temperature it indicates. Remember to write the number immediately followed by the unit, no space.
20°C
